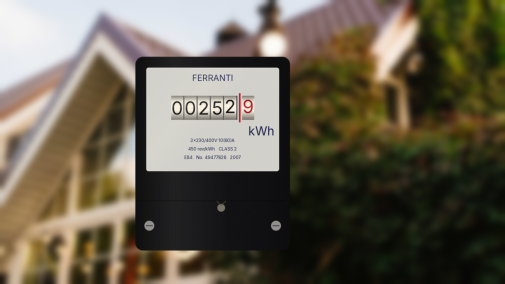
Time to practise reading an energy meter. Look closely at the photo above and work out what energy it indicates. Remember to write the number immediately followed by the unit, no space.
252.9kWh
